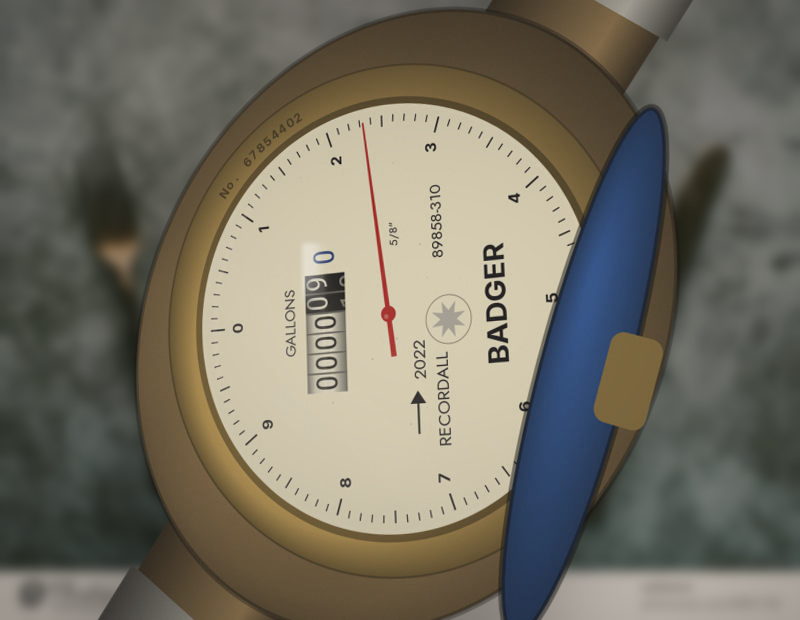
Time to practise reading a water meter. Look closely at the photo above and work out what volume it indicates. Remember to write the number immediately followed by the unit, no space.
92.3gal
